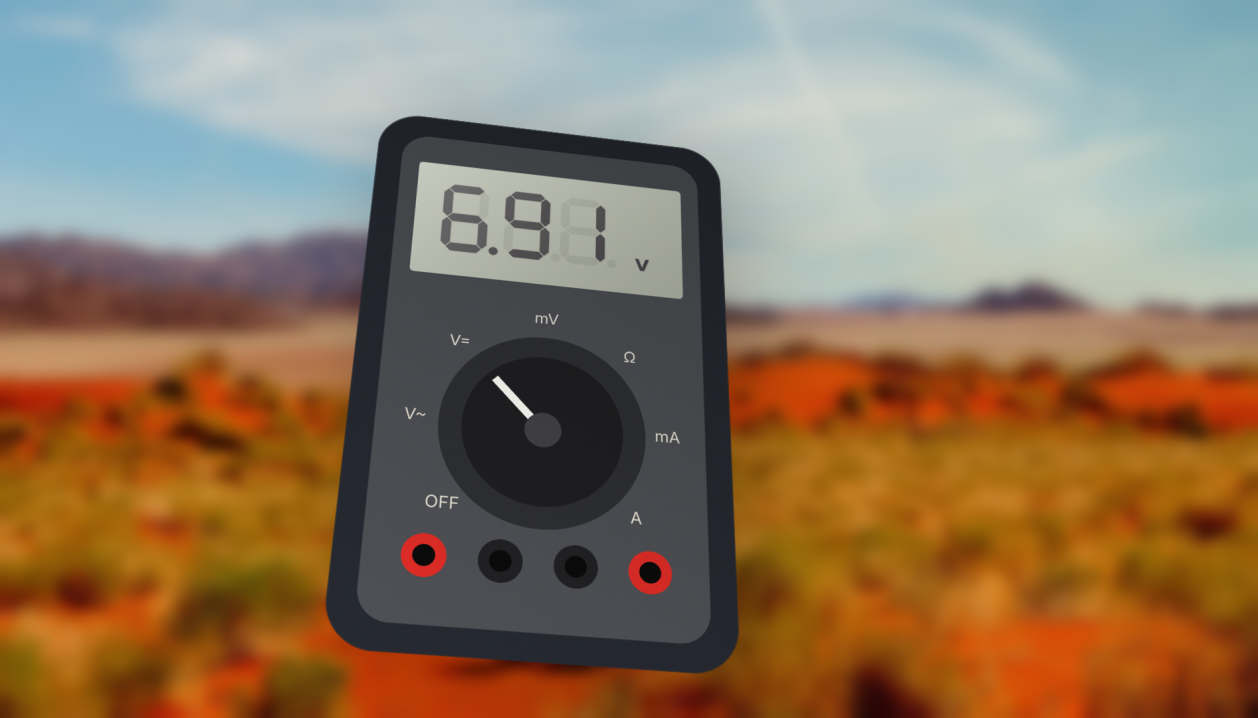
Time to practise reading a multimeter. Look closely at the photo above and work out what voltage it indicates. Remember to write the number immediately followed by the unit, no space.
6.91V
